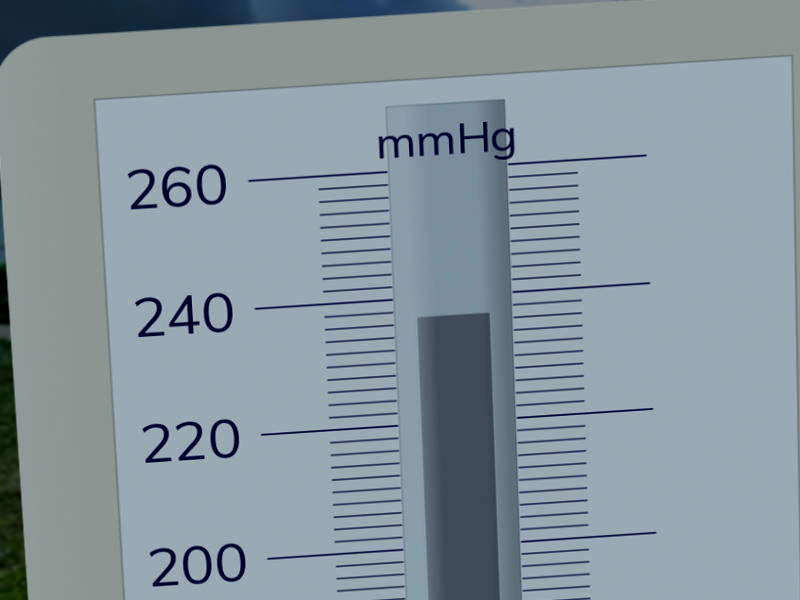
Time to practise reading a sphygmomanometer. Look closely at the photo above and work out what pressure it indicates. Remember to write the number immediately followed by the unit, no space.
237mmHg
